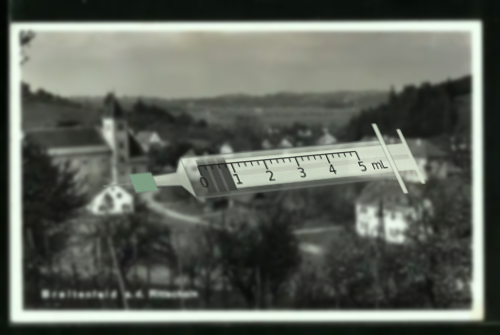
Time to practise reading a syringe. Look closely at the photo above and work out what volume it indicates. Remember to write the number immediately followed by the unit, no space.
0mL
